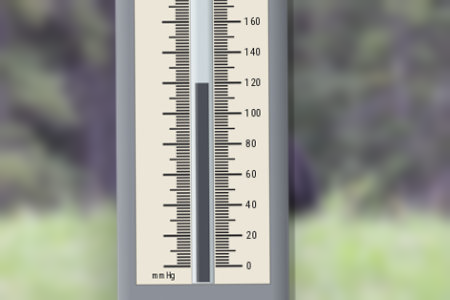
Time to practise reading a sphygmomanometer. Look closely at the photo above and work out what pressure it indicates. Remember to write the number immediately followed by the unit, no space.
120mmHg
